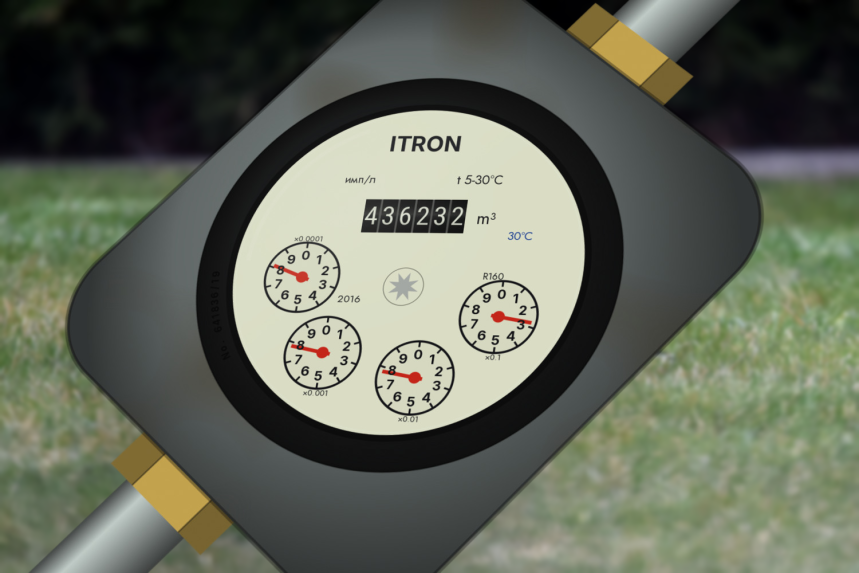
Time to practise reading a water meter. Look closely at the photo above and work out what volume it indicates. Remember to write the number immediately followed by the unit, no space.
436232.2778m³
